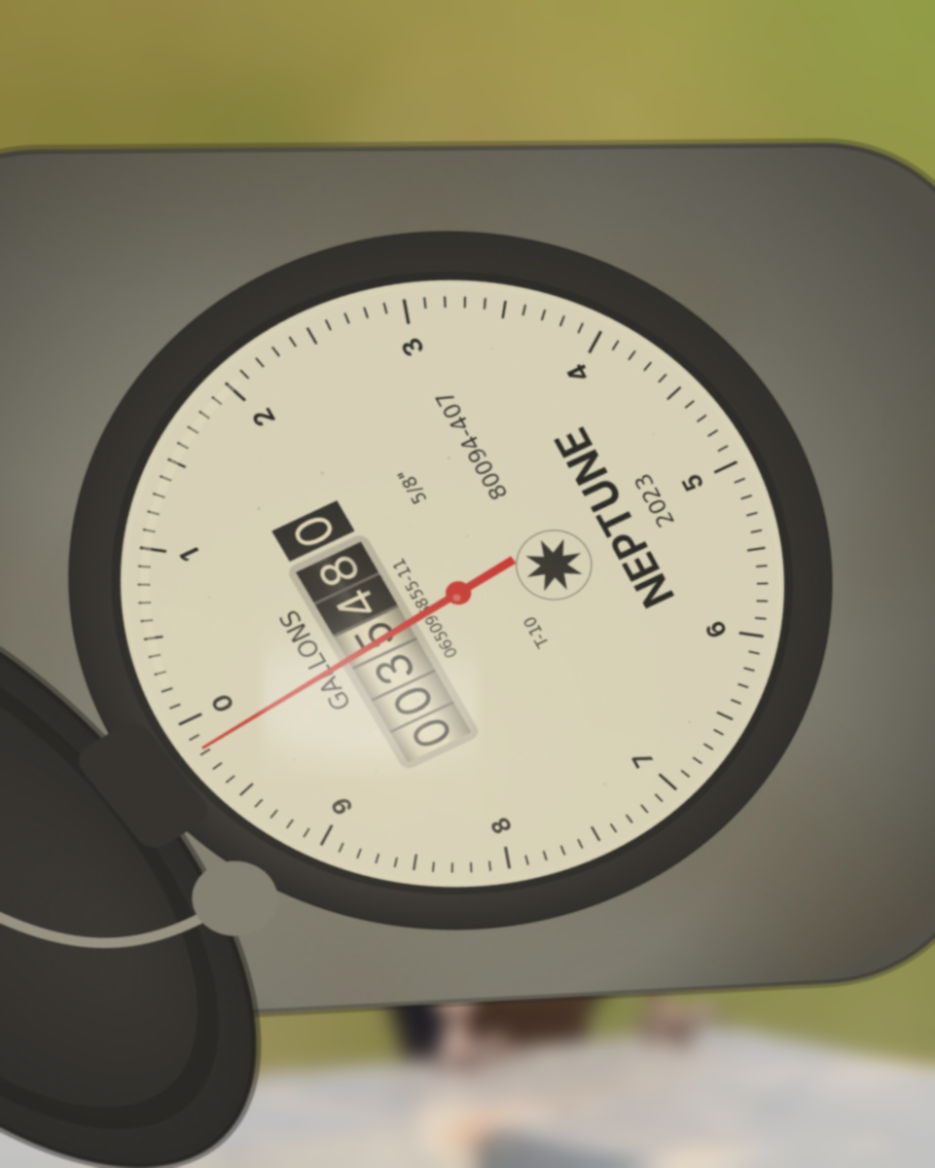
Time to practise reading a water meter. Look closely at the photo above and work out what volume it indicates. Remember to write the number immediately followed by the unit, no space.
35479.8gal
